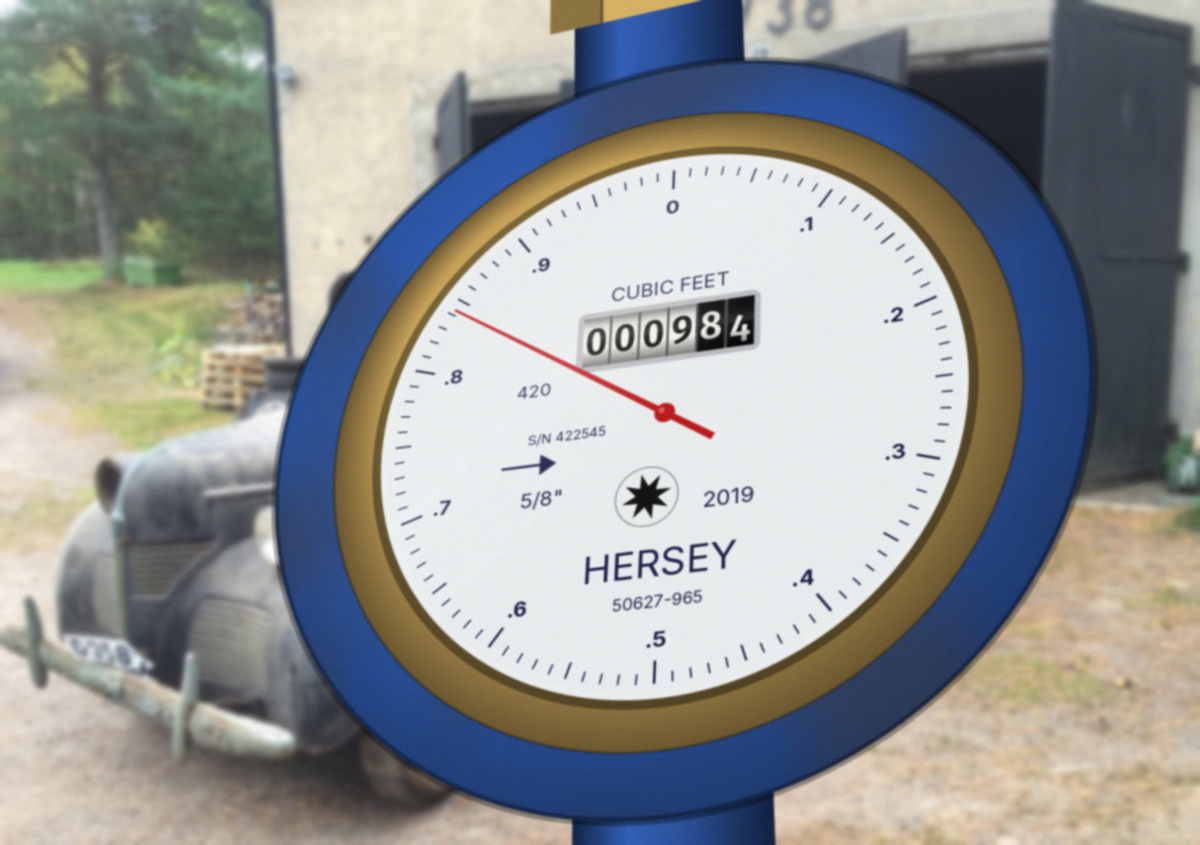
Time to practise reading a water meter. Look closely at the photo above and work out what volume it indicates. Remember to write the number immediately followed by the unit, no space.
983.84ft³
